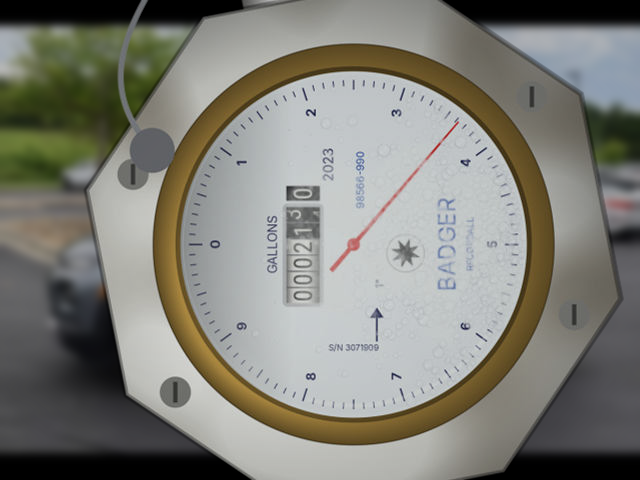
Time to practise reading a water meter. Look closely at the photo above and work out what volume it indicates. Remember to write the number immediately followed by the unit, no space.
2133.6gal
